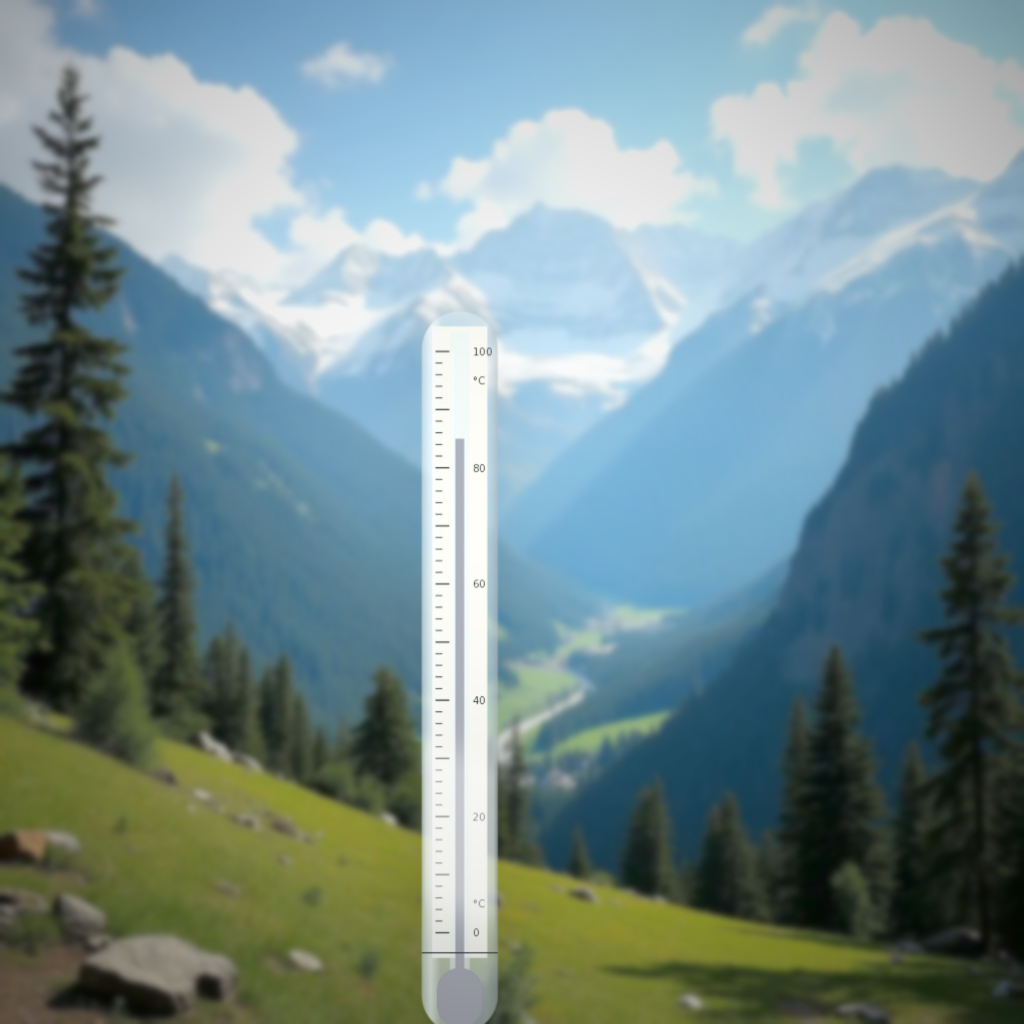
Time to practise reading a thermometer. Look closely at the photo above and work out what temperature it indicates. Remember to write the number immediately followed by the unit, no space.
85°C
